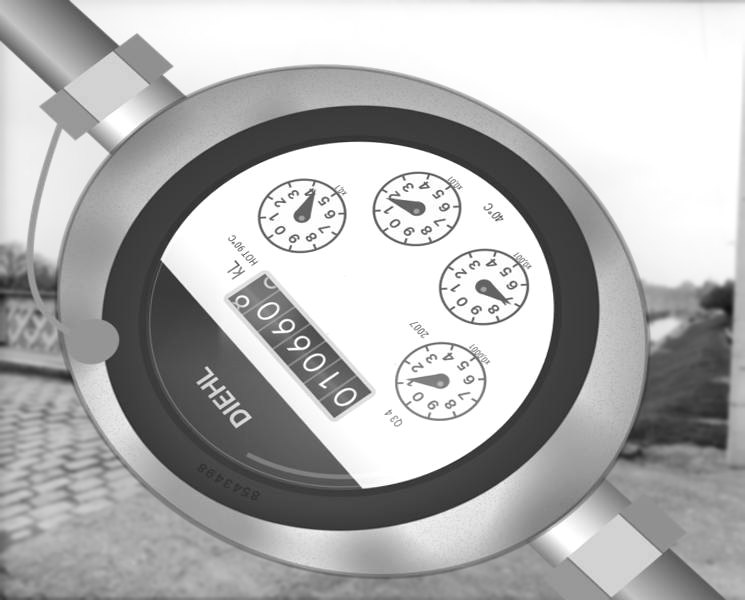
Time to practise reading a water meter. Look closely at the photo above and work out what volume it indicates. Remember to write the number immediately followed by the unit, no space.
106608.4171kL
